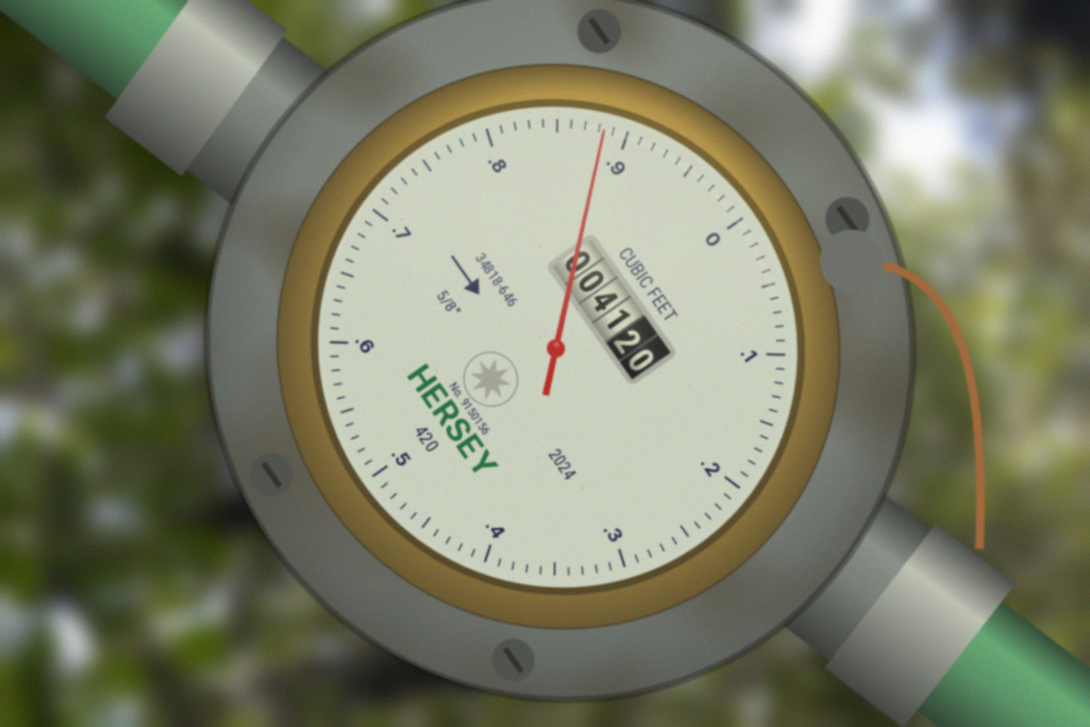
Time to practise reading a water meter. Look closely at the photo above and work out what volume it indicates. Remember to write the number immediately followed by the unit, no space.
4119.88ft³
